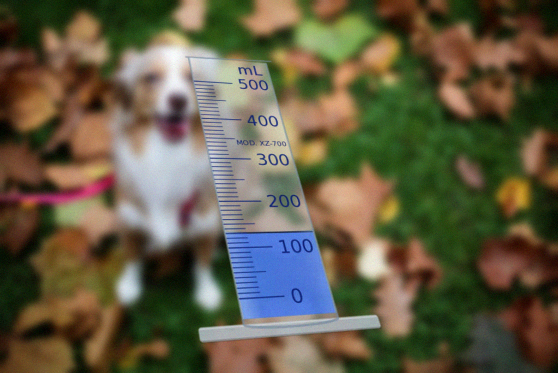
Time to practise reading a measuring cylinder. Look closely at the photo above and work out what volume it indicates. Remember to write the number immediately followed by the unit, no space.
130mL
